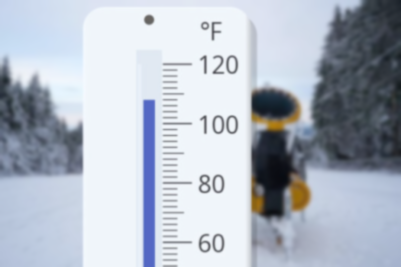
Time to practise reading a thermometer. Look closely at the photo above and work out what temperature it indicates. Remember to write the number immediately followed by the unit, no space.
108°F
